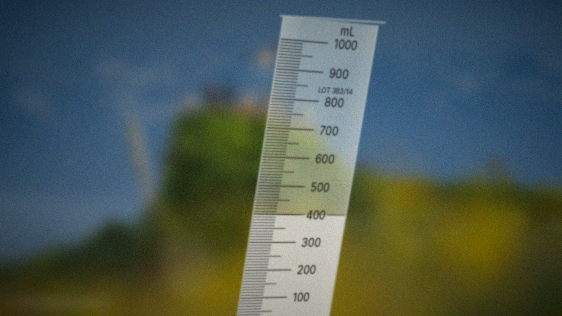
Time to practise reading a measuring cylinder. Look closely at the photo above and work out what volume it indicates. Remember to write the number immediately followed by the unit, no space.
400mL
